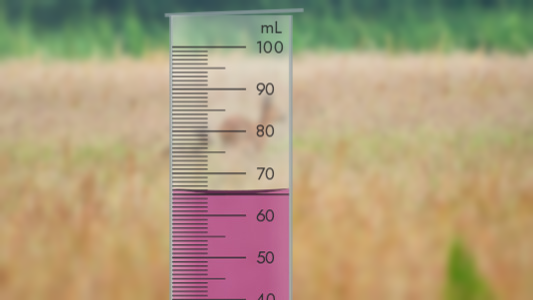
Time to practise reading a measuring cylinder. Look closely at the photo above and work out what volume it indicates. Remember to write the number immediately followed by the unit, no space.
65mL
